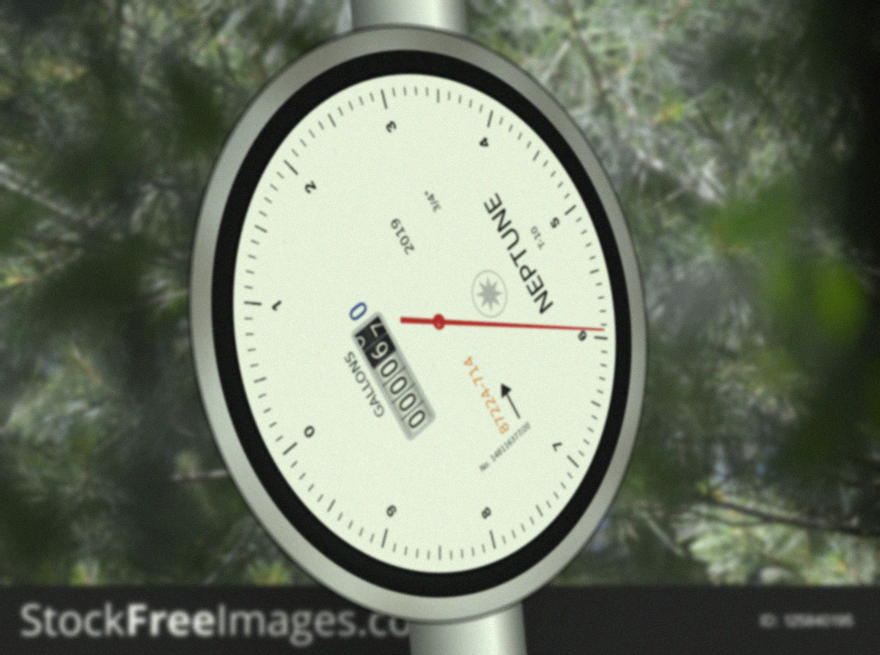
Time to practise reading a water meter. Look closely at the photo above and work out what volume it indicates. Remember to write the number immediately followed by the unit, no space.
665.9gal
